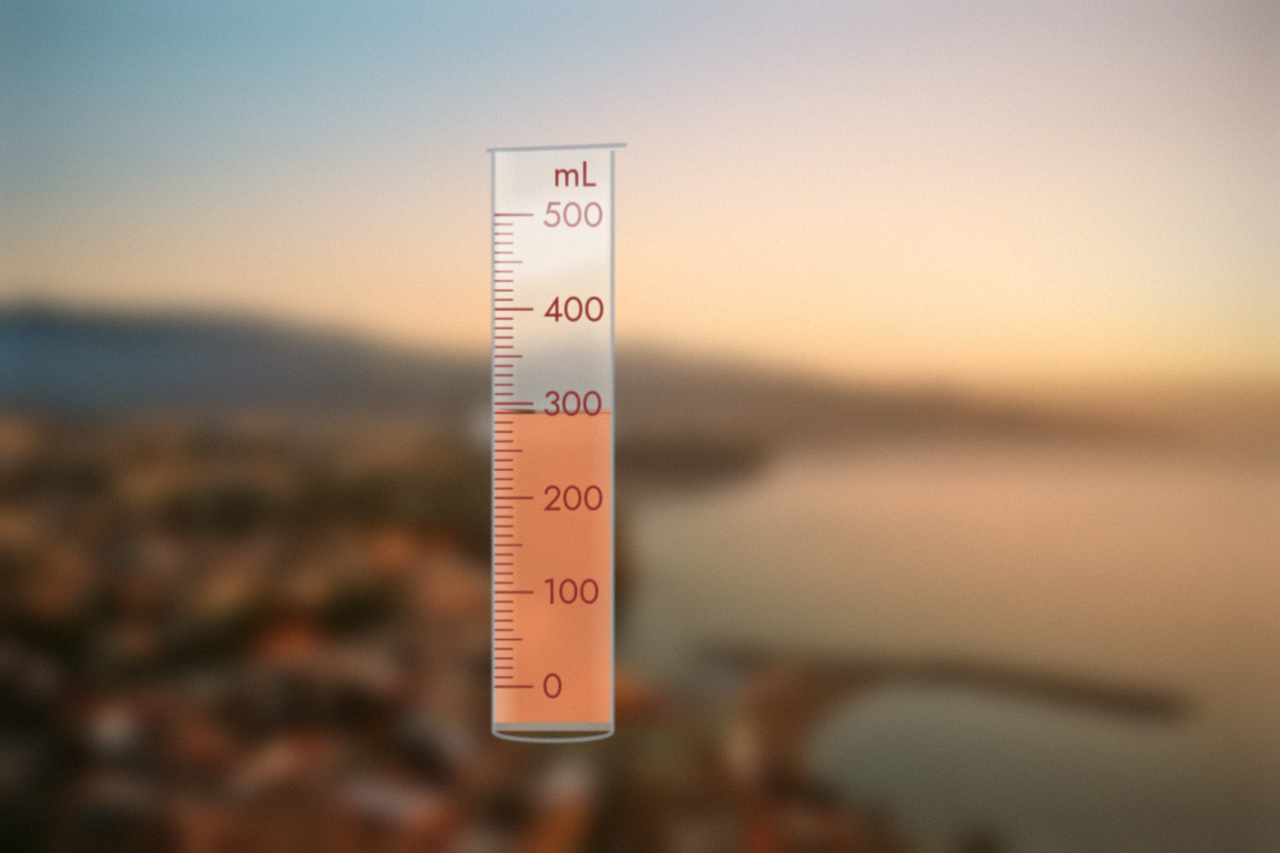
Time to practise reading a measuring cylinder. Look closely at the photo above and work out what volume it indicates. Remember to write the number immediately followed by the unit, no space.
290mL
